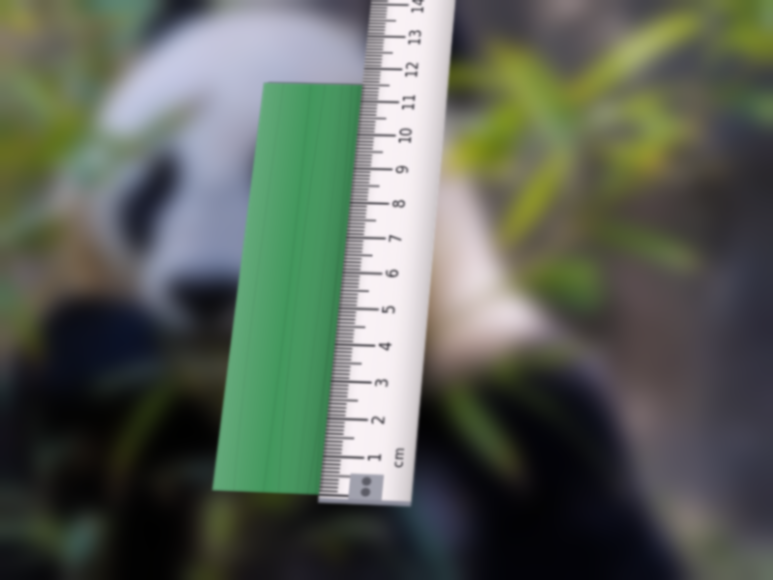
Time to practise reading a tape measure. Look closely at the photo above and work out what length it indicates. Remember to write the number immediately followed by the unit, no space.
11.5cm
